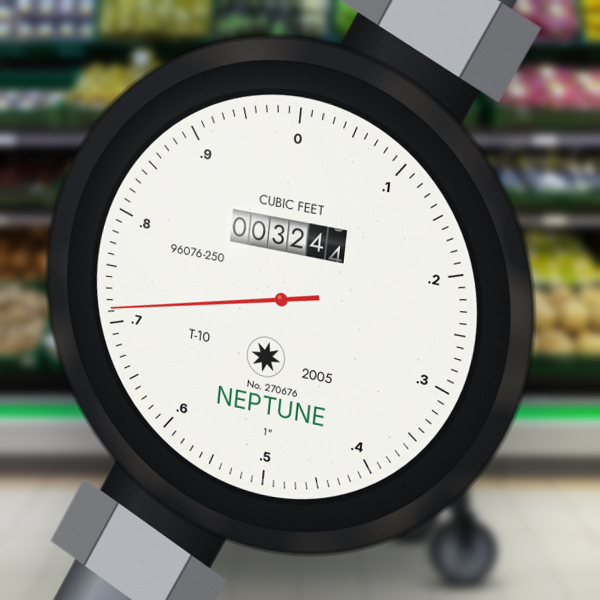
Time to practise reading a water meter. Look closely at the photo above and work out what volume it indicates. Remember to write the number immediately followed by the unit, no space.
3243.71ft³
